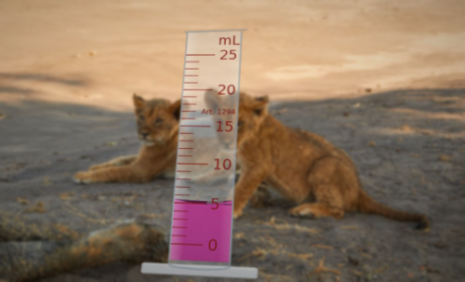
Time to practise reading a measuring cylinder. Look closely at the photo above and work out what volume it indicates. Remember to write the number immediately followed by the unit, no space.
5mL
